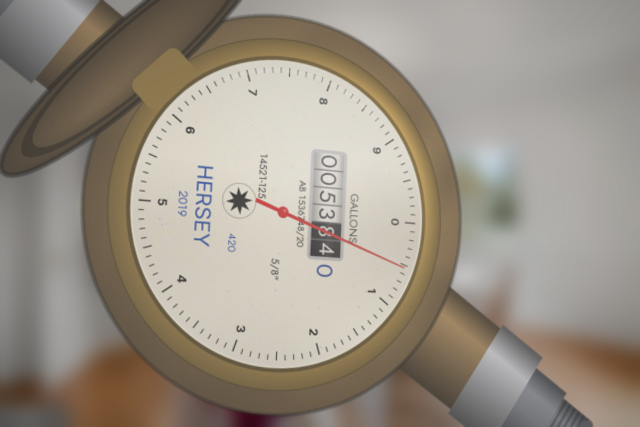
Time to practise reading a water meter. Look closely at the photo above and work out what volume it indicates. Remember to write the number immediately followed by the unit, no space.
53840.5gal
